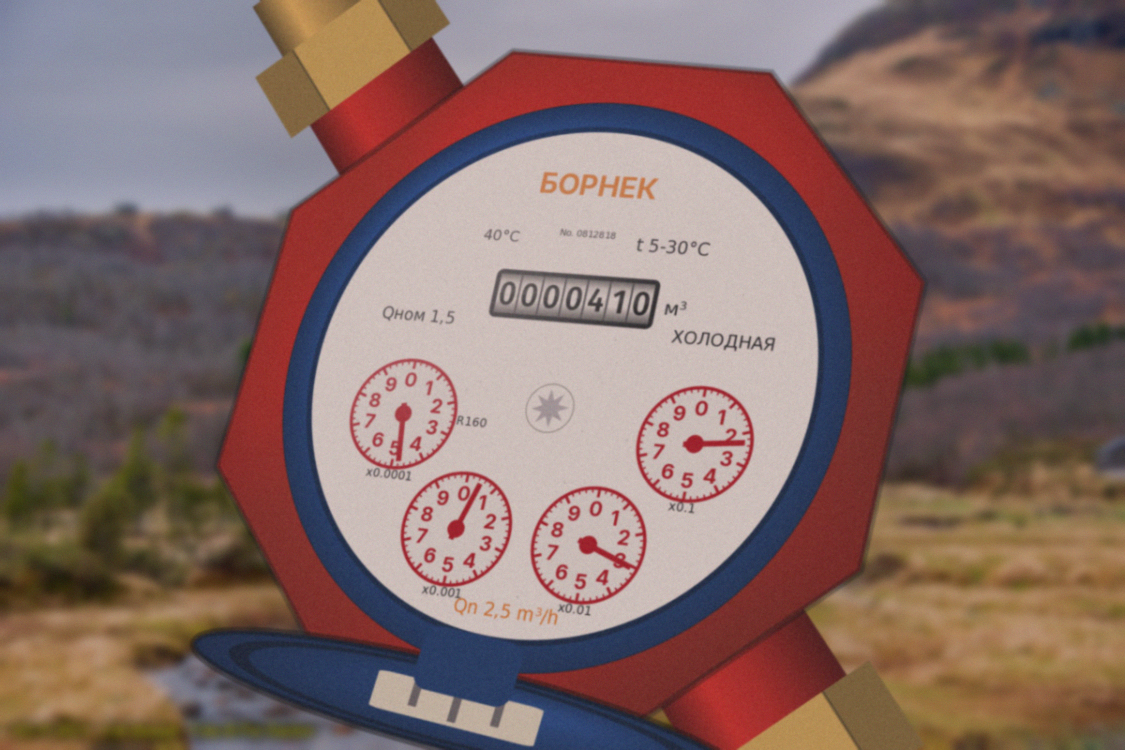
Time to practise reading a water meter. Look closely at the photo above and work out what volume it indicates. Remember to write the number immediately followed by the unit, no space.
410.2304m³
